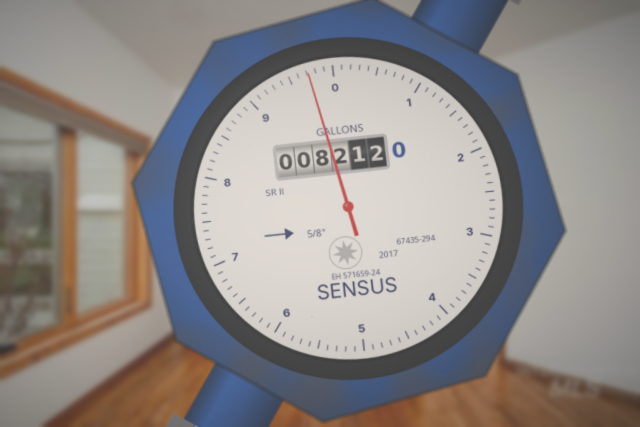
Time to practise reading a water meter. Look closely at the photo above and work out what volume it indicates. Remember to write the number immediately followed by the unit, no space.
82119.7gal
